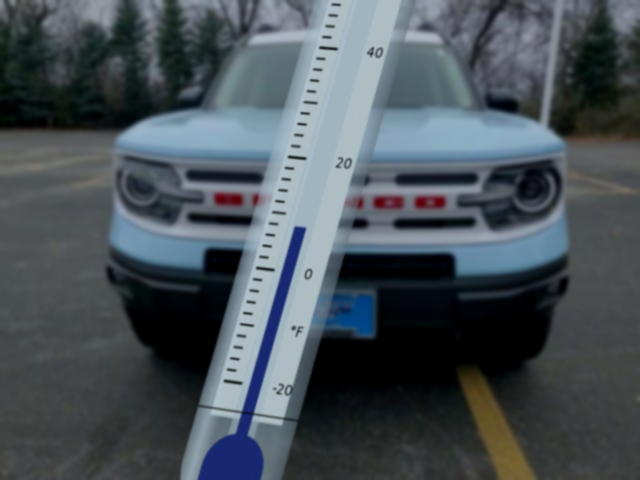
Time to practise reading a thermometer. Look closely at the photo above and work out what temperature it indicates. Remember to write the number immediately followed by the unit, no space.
8°F
